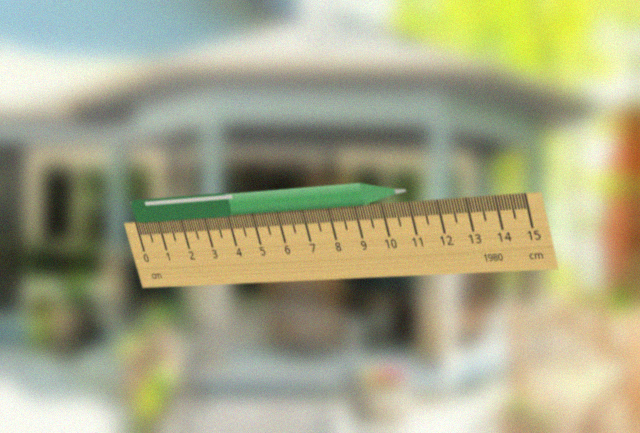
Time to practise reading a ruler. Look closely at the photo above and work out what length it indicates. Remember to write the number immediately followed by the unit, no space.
11cm
